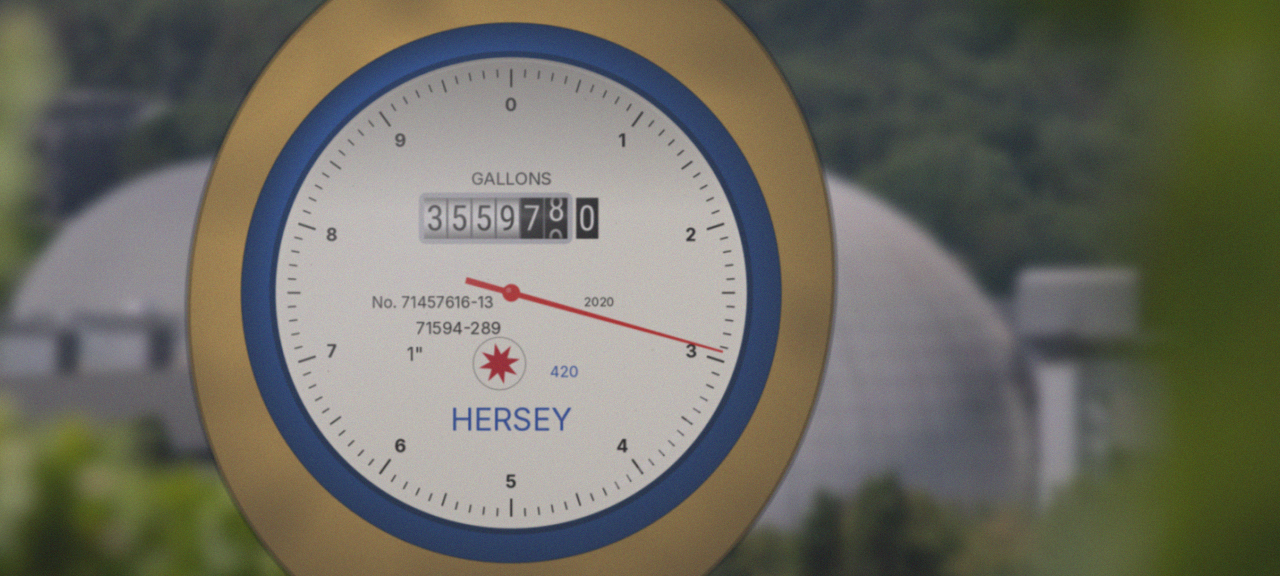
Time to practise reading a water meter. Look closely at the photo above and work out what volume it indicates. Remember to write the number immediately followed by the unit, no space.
3559782.9gal
